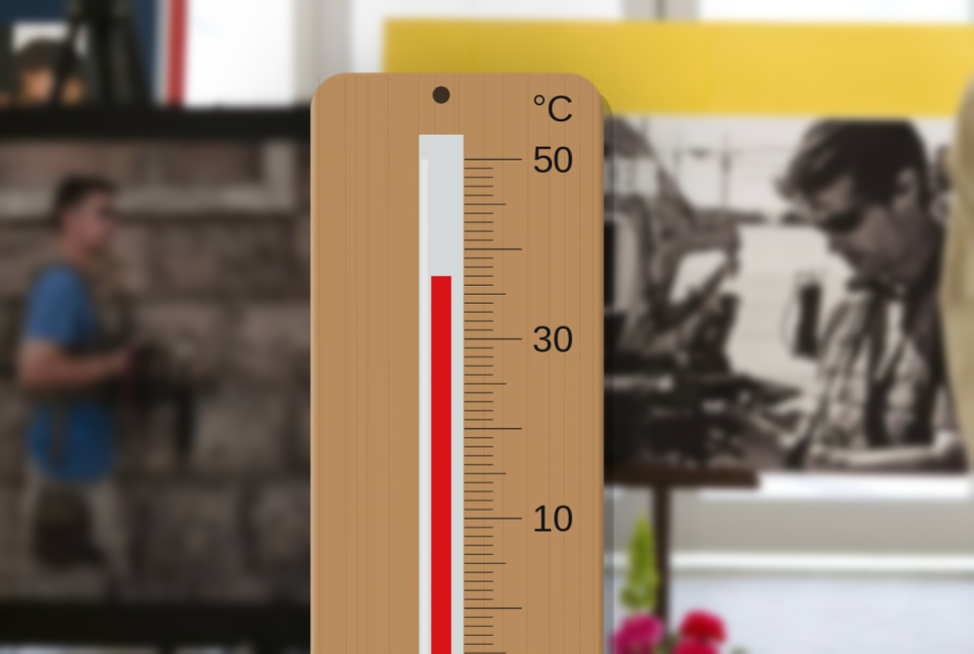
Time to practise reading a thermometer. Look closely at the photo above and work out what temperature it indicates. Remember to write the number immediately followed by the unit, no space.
37°C
